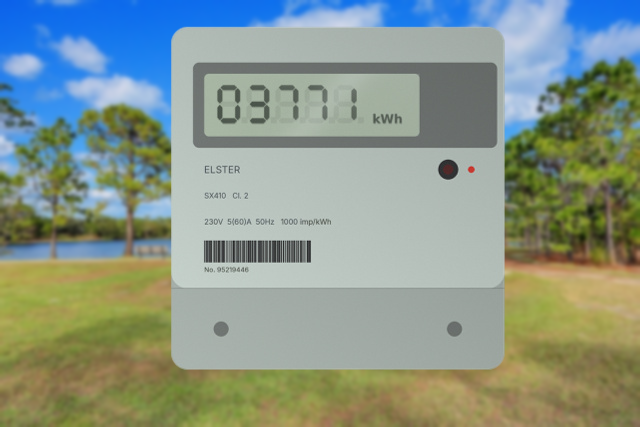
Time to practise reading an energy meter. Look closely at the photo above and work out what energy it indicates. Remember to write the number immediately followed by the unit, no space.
3771kWh
